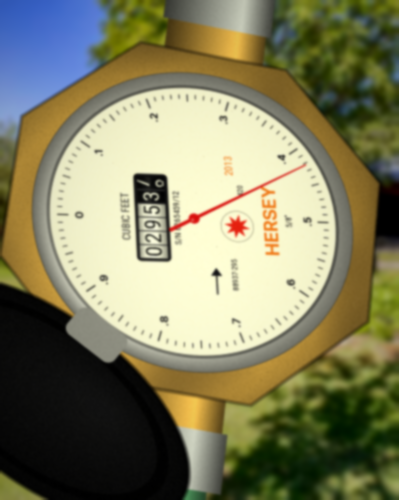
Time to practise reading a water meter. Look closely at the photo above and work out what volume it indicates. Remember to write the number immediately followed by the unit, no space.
29537.42ft³
